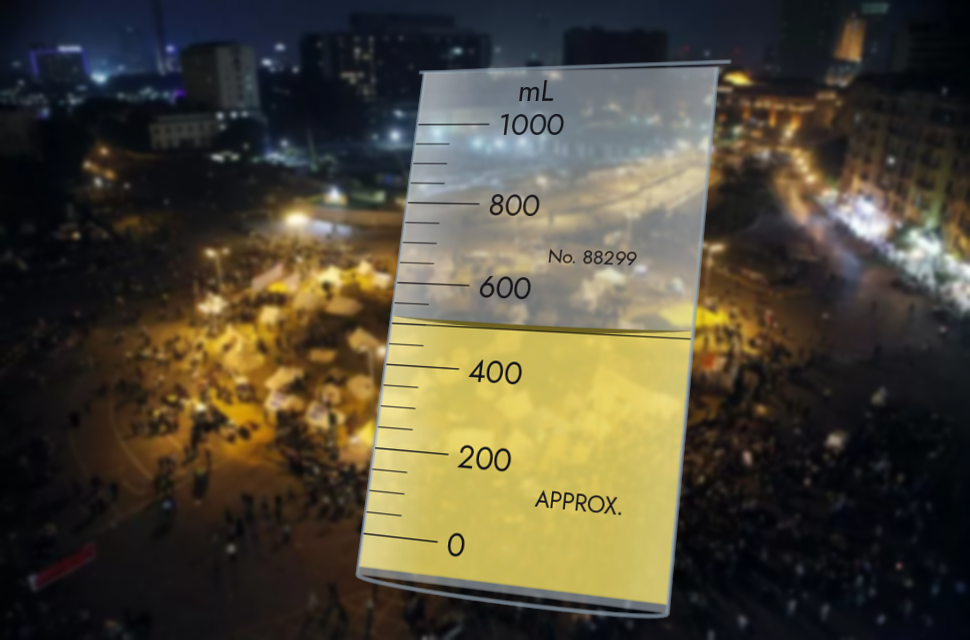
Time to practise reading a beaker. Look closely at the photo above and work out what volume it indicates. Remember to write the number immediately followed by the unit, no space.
500mL
